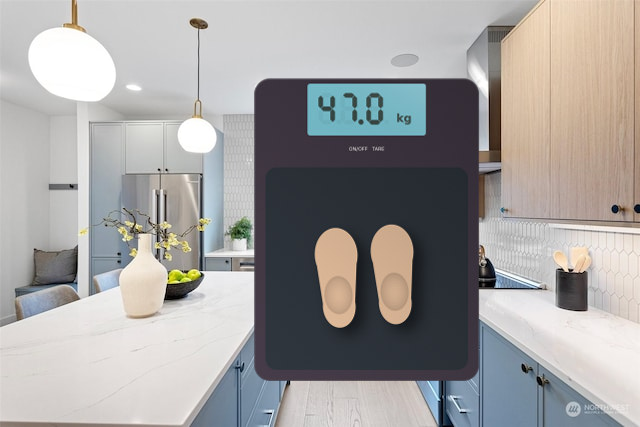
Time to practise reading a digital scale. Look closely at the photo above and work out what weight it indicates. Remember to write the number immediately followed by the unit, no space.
47.0kg
